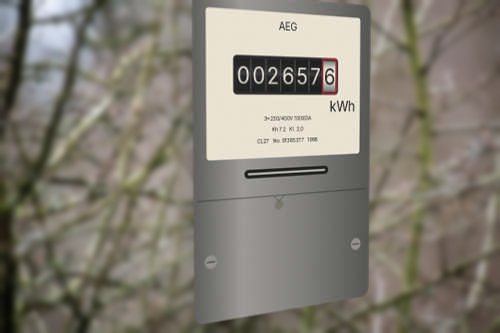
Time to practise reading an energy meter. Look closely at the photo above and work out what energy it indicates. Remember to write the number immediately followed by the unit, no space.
2657.6kWh
